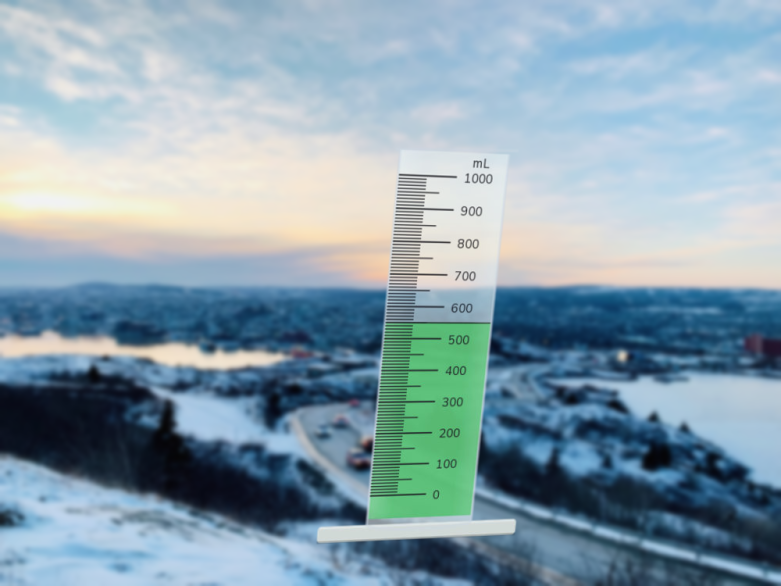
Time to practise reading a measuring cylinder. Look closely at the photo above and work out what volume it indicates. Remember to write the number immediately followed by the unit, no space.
550mL
